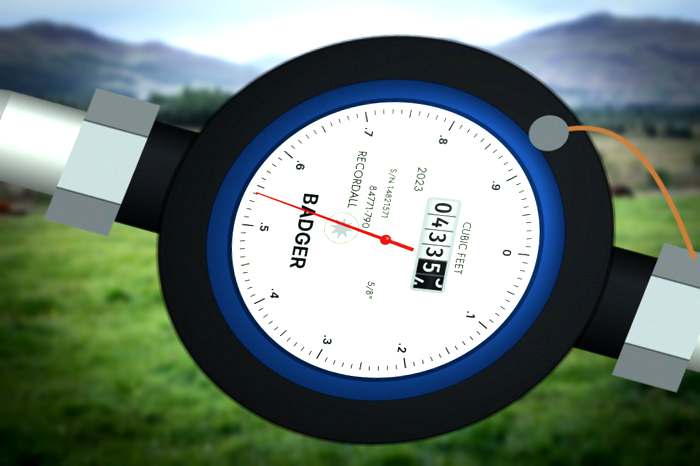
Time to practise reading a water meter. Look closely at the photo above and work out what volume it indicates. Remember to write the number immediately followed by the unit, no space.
43353.54ft³
